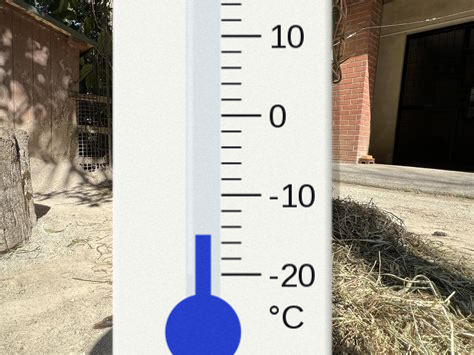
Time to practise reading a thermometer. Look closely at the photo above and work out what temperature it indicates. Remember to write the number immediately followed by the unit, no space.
-15°C
